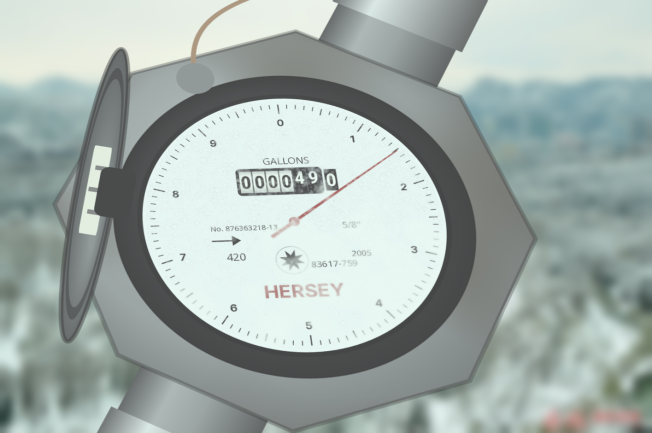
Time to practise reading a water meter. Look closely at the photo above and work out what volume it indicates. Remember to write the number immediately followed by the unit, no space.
491.5gal
